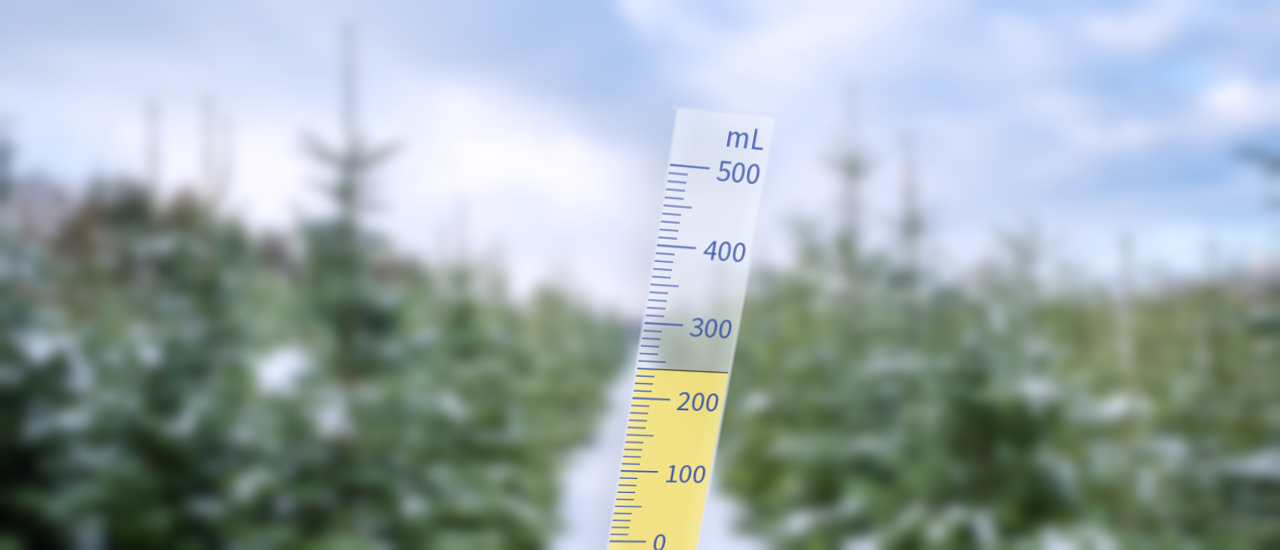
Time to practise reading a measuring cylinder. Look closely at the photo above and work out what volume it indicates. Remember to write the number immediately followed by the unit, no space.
240mL
